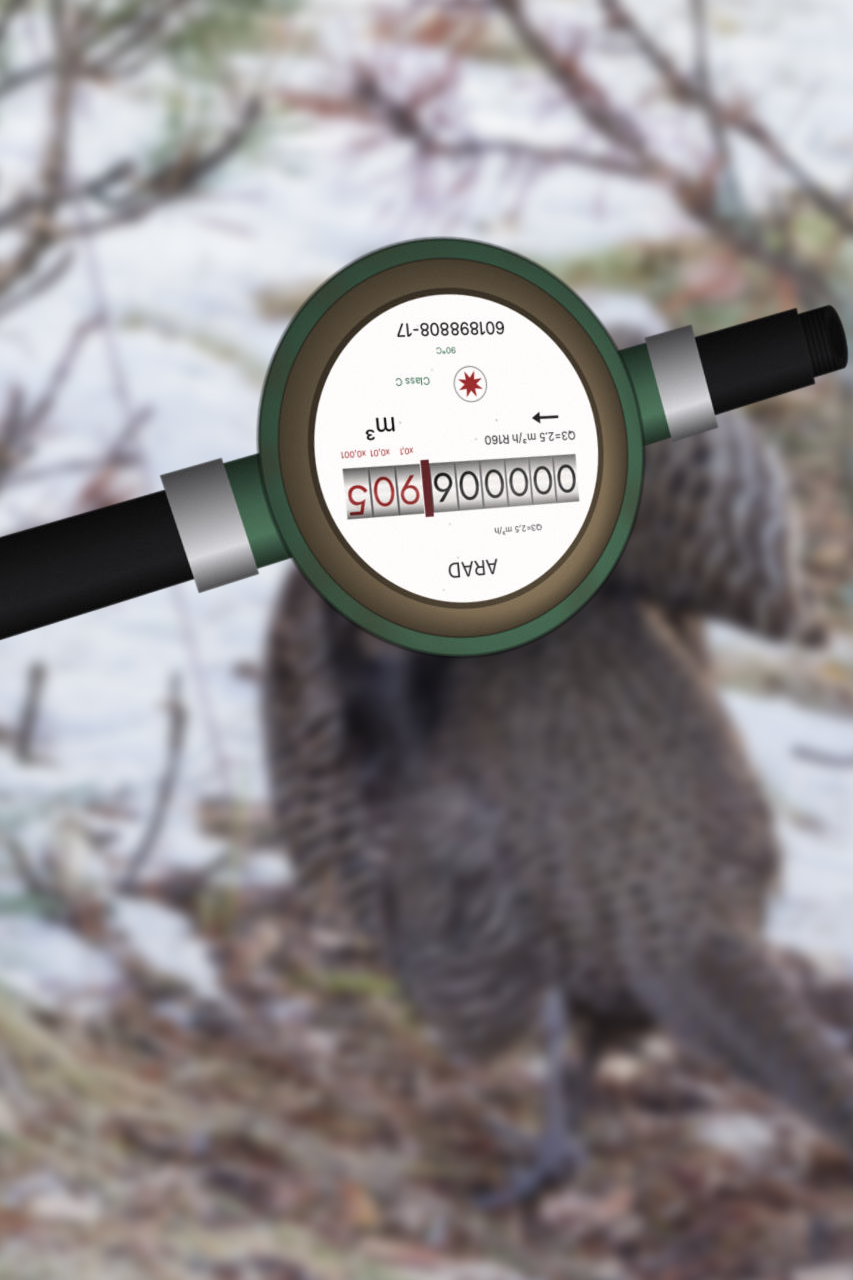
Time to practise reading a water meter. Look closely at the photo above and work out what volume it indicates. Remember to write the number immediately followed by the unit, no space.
6.905m³
